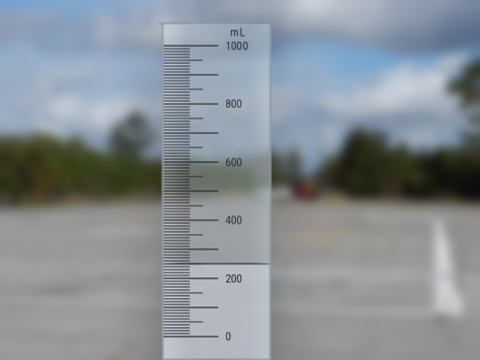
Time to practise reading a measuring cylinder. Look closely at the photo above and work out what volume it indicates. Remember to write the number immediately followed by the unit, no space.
250mL
